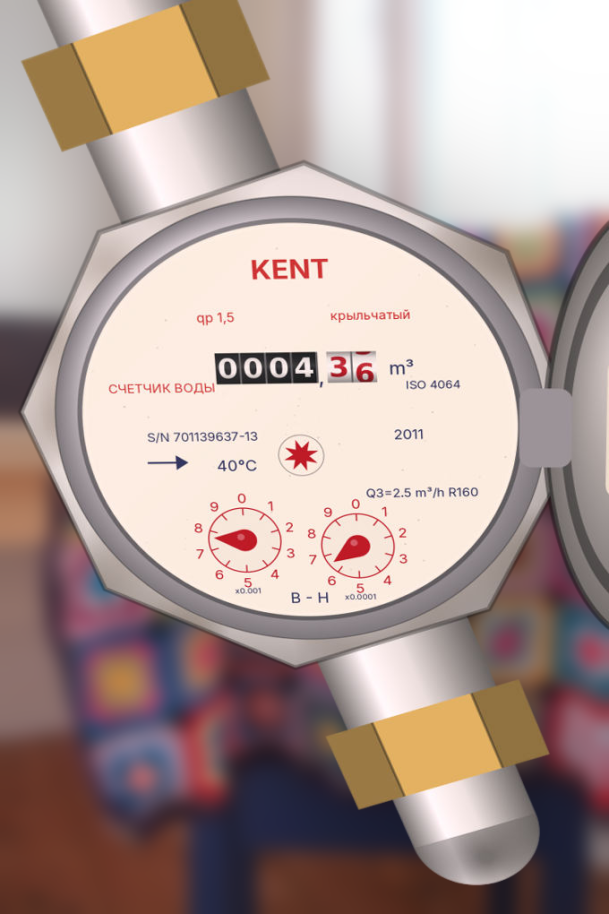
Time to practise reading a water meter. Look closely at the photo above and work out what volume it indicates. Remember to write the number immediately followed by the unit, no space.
4.3576m³
